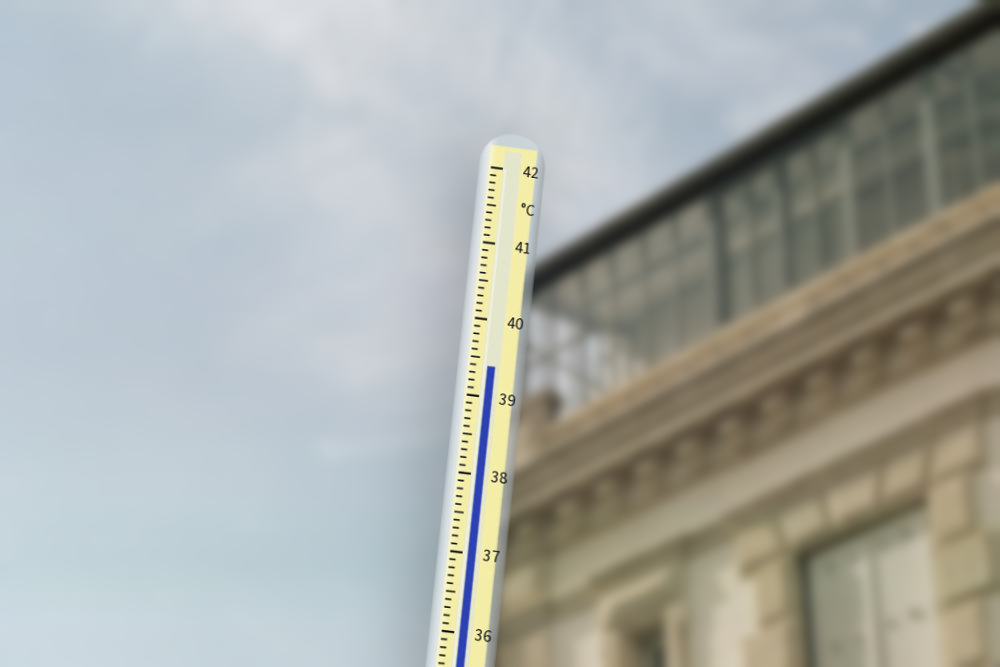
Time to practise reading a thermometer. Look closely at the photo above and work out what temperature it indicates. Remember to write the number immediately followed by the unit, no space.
39.4°C
